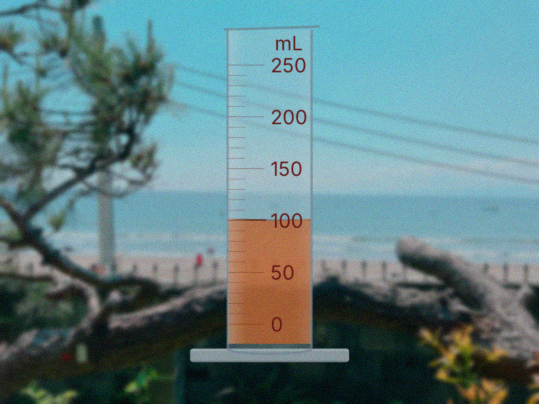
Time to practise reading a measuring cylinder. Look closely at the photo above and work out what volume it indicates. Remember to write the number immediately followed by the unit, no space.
100mL
